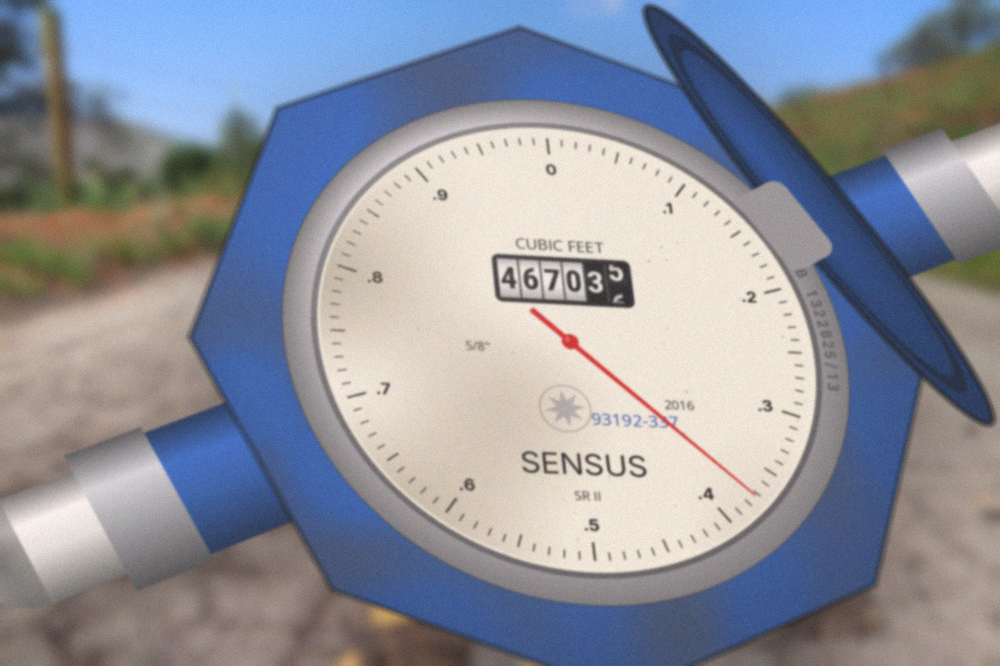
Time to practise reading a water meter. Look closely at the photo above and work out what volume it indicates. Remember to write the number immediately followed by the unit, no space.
467035.37ft³
